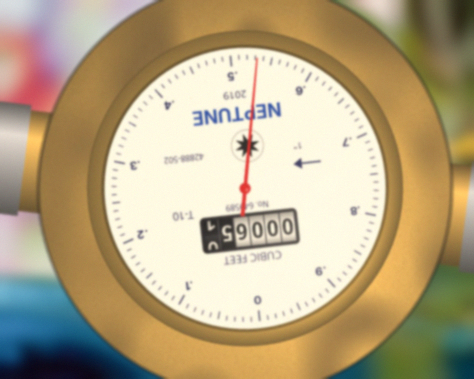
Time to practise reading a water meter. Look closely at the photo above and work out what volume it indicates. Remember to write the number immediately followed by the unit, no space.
650.53ft³
